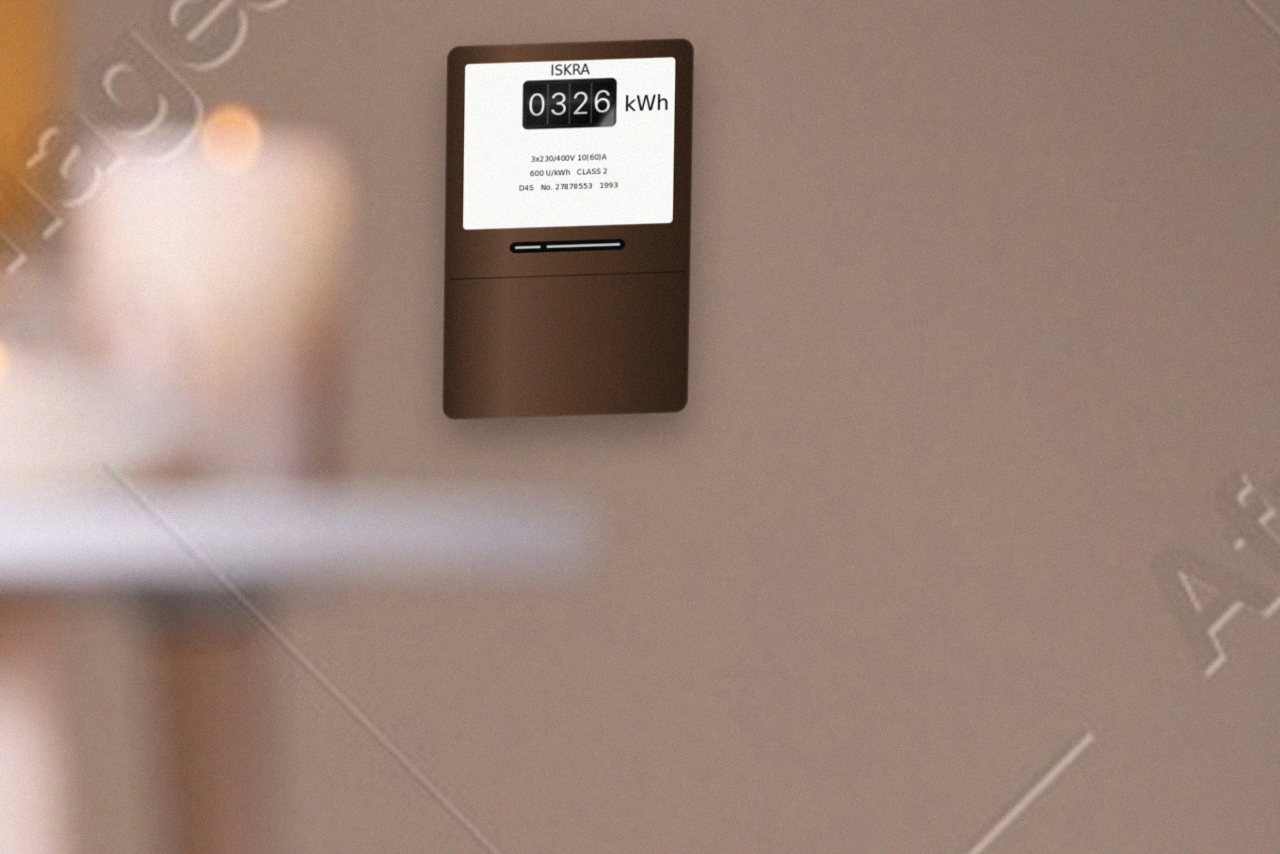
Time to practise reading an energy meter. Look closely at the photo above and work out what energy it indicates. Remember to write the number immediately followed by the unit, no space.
326kWh
